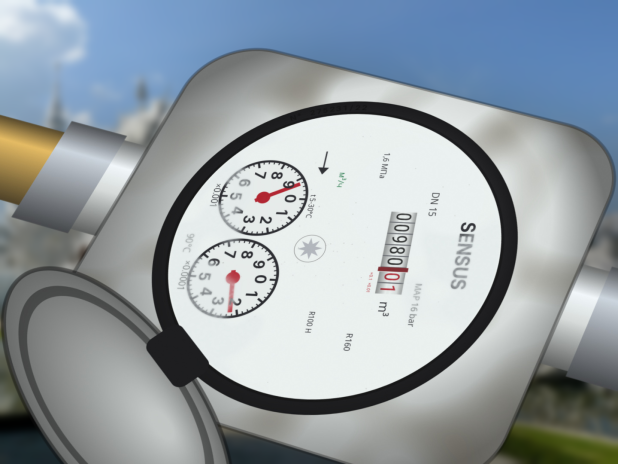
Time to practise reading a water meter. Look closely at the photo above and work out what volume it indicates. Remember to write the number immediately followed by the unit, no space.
980.0092m³
